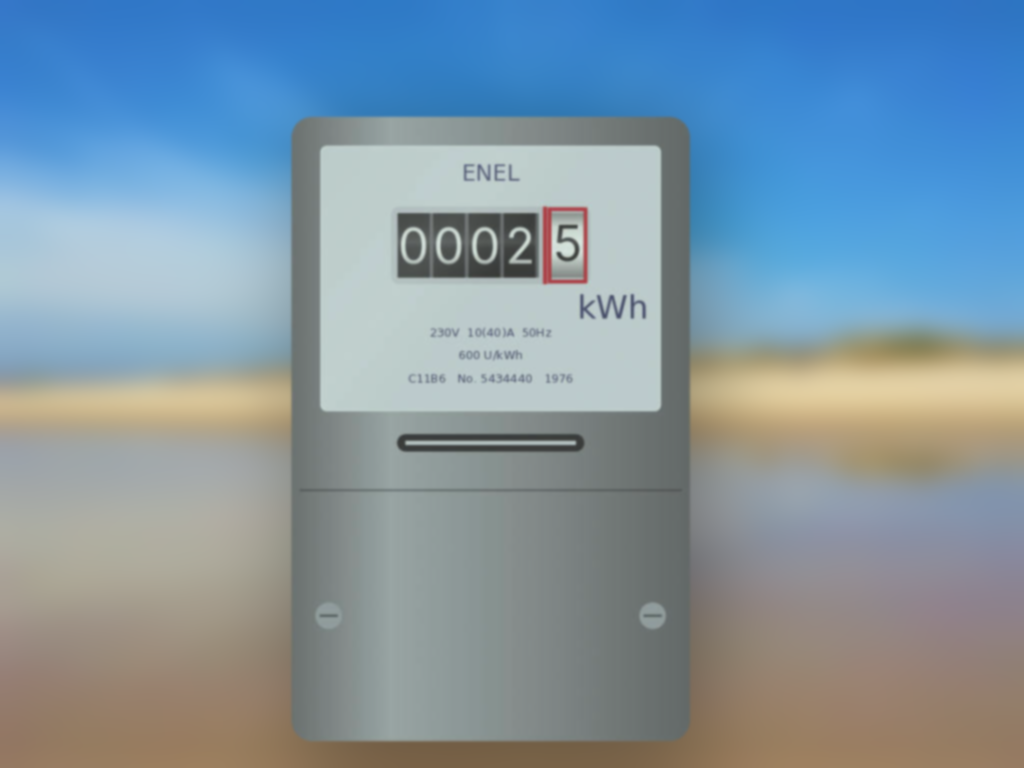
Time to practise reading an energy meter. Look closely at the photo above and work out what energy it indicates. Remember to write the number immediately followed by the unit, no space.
2.5kWh
